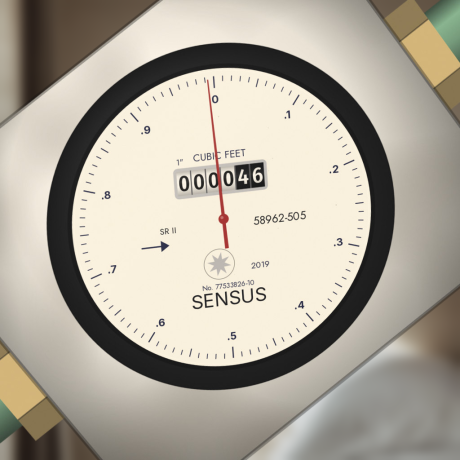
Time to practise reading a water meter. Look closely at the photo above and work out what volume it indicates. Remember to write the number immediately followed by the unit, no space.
45.99ft³
